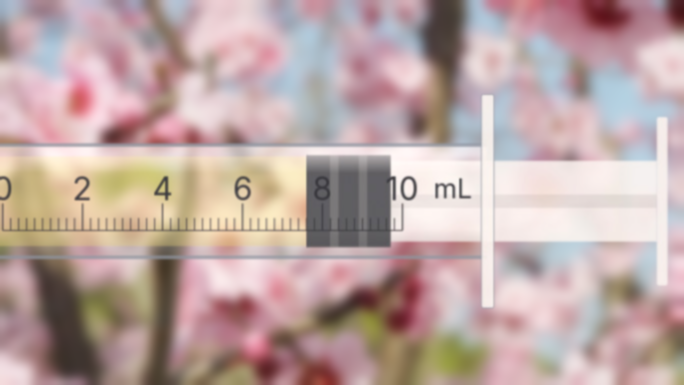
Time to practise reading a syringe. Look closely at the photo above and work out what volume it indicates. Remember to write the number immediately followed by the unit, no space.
7.6mL
